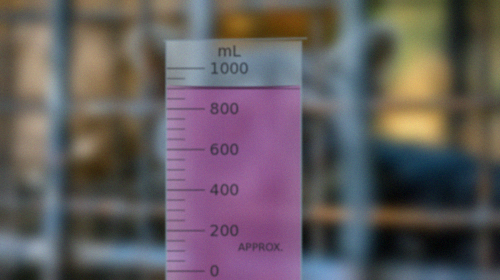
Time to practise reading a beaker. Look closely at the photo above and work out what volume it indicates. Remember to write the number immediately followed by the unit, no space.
900mL
